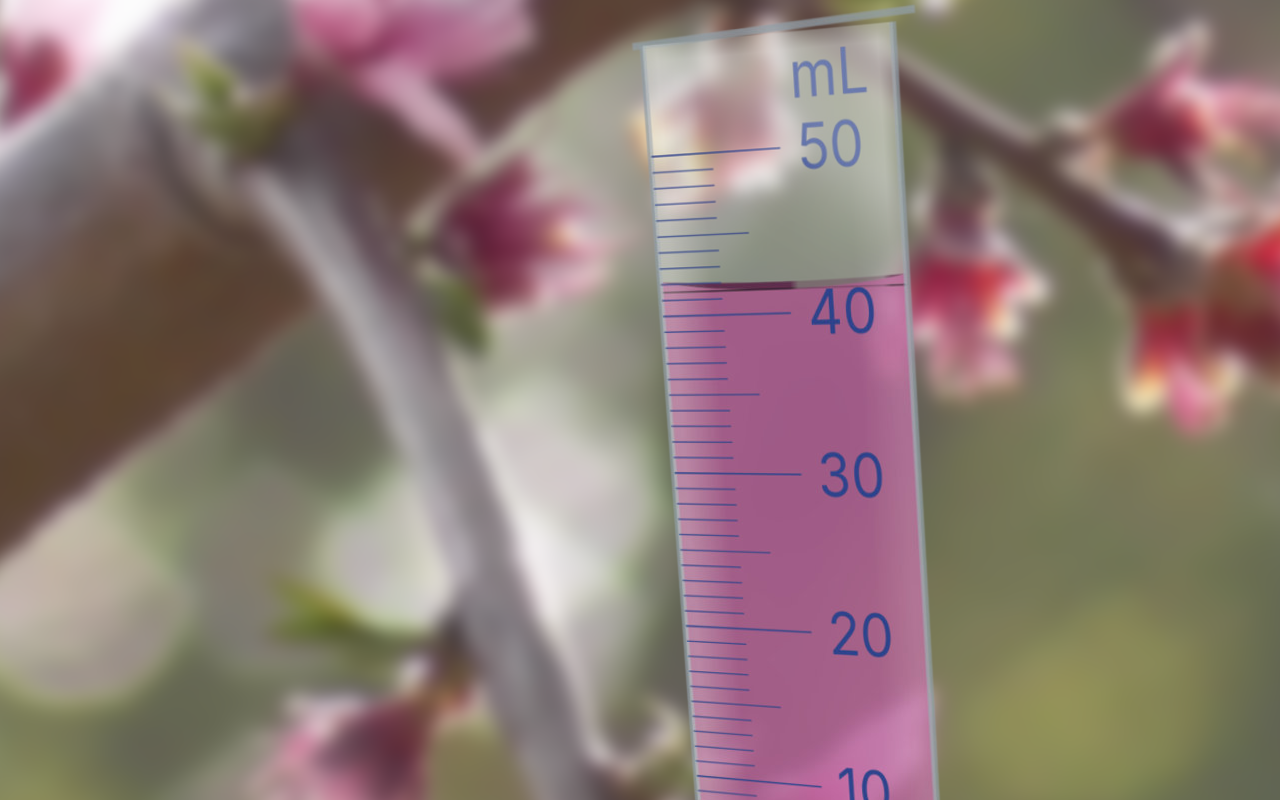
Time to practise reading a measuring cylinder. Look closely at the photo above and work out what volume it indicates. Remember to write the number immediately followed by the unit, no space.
41.5mL
